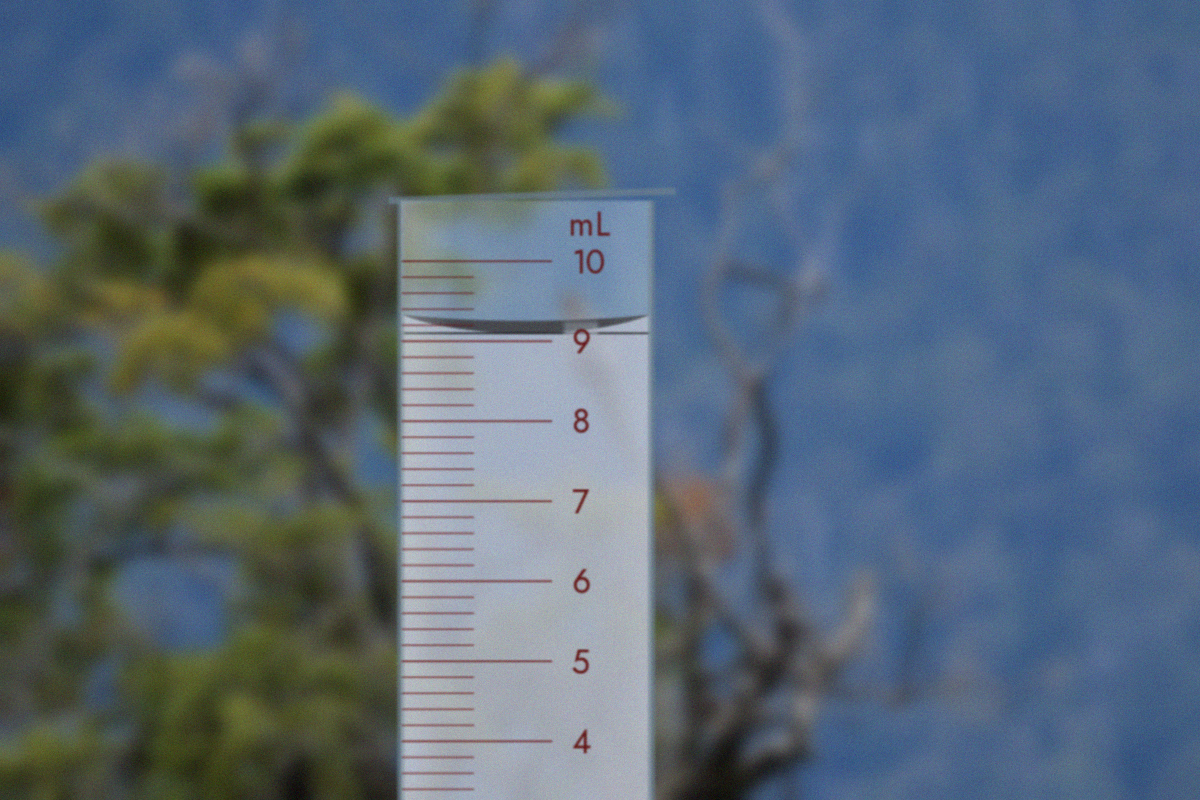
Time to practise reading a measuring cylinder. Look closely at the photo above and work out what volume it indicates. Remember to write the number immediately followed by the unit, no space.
9.1mL
